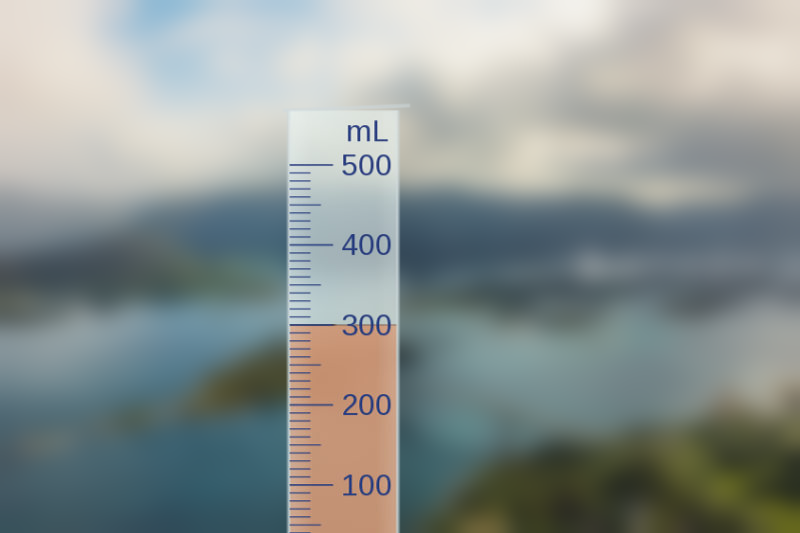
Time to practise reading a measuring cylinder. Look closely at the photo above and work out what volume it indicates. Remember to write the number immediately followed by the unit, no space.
300mL
